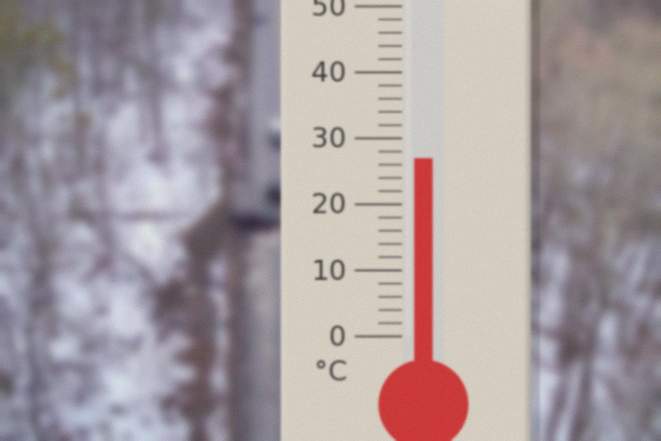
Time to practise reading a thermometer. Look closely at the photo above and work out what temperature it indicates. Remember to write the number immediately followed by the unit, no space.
27°C
